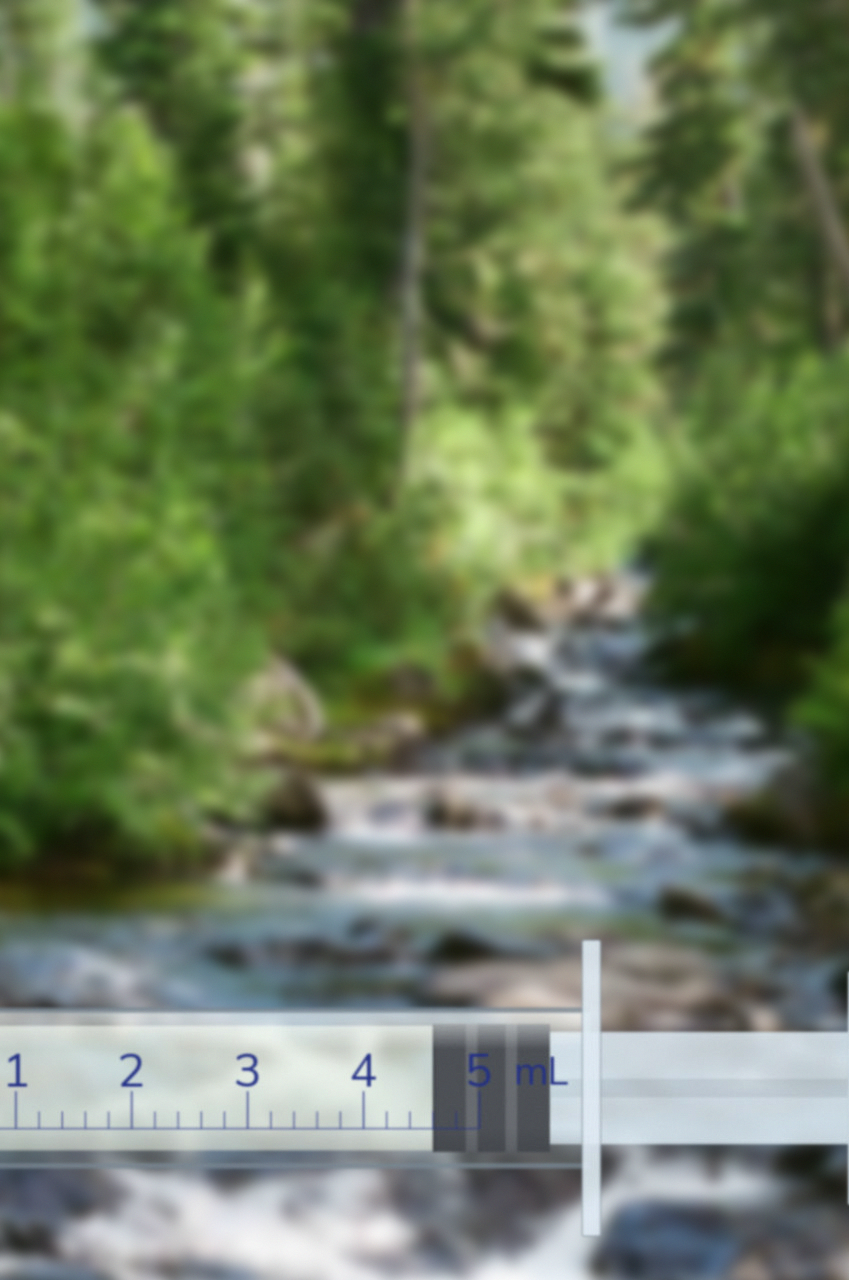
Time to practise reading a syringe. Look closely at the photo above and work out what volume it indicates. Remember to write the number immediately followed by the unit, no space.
4.6mL
